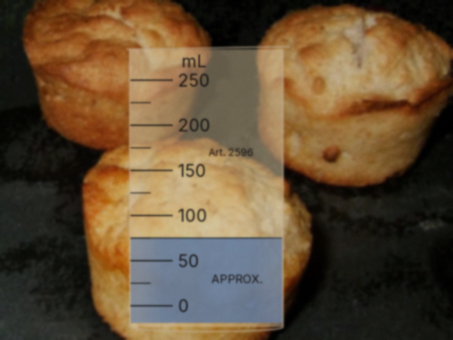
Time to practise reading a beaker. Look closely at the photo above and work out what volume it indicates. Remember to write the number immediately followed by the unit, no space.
75mL
